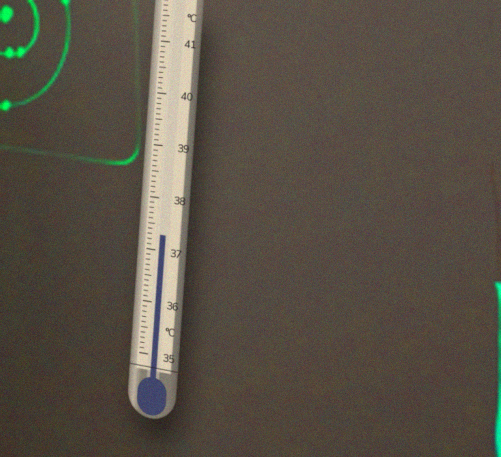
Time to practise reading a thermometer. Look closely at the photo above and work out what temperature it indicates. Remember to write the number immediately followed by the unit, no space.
37.3°C
